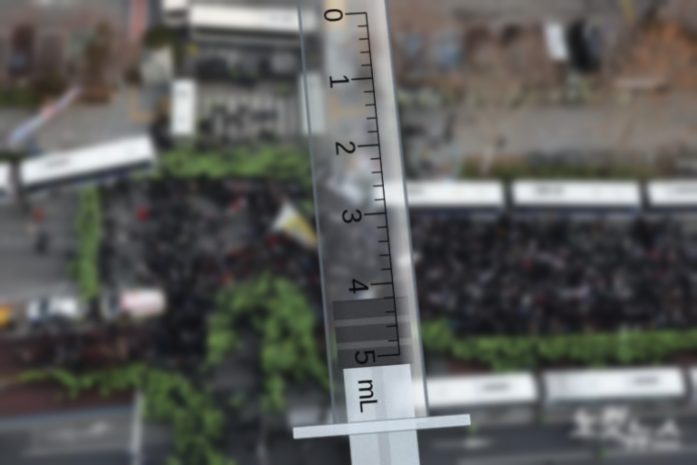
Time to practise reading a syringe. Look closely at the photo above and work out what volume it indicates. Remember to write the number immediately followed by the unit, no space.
4.2mL
